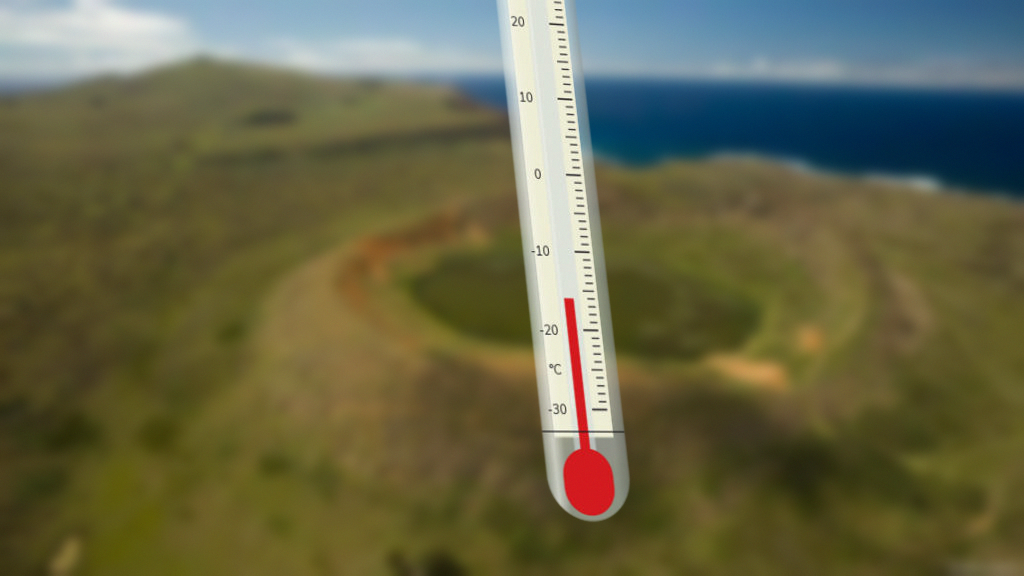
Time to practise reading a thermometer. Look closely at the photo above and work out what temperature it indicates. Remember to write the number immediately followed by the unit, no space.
-16°C
